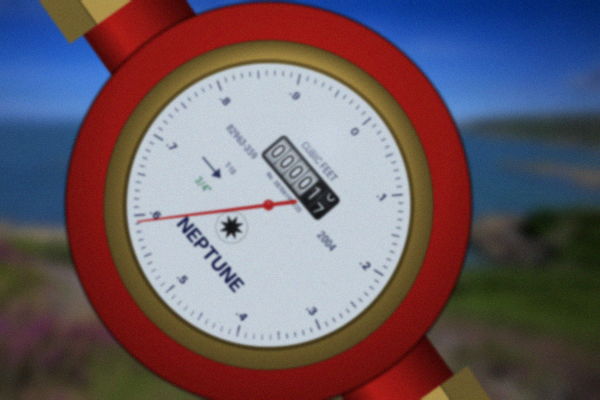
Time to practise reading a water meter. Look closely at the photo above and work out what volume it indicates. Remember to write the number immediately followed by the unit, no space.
16.59ft³
